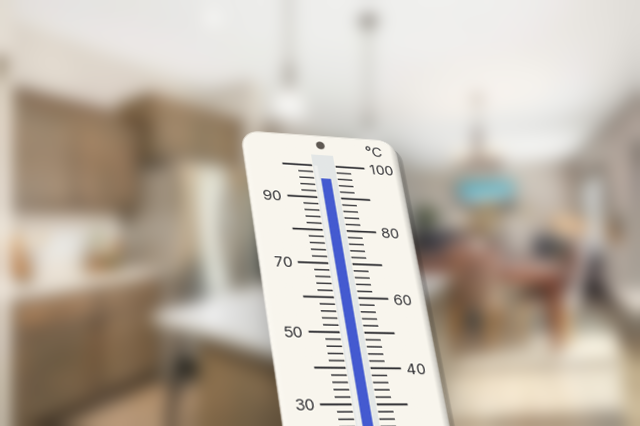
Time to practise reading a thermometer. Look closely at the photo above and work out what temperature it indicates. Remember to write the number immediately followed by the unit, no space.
96°C
